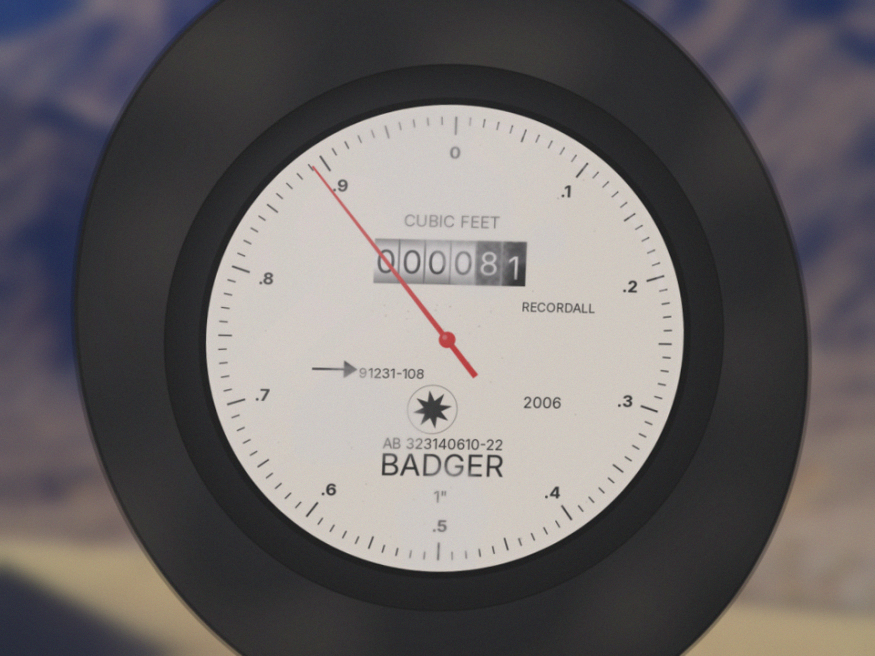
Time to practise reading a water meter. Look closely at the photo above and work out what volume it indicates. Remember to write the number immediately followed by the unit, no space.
80.89ft³
